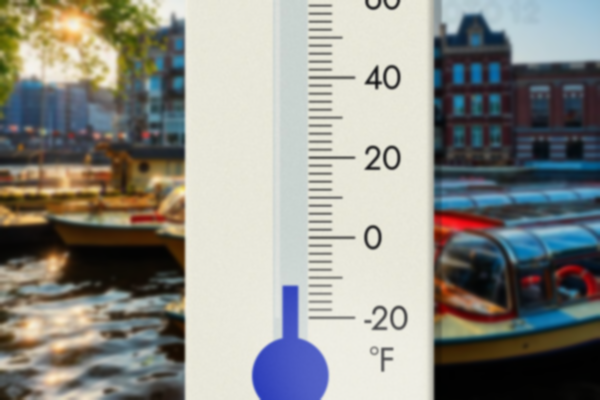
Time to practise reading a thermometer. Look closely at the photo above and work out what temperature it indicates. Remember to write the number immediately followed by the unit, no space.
-12°F
